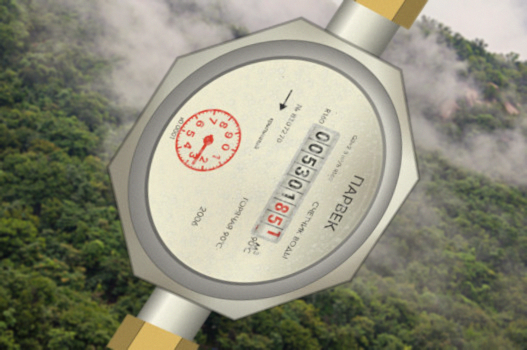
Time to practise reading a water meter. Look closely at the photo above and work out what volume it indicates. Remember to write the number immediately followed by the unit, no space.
5301.8512m³
